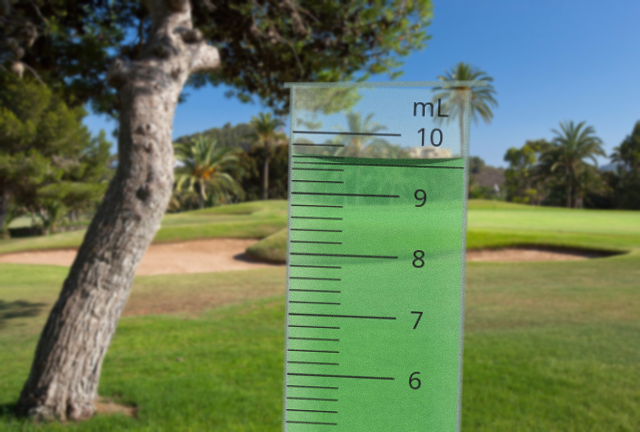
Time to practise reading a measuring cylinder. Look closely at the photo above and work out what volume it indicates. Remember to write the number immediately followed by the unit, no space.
9.5mL
